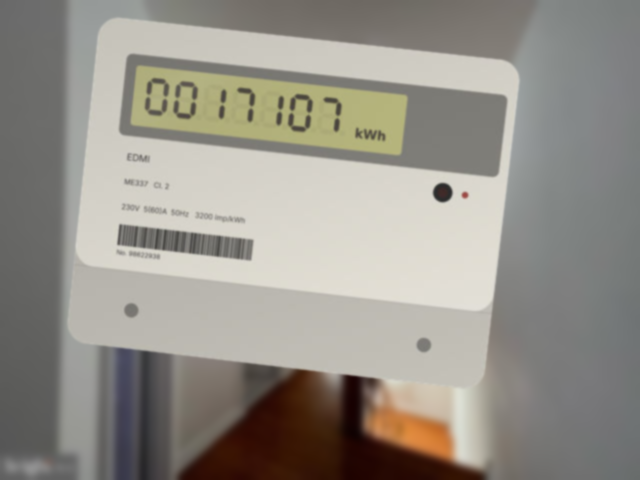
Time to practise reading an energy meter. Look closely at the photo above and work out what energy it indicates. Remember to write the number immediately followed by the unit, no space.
17107kWh
